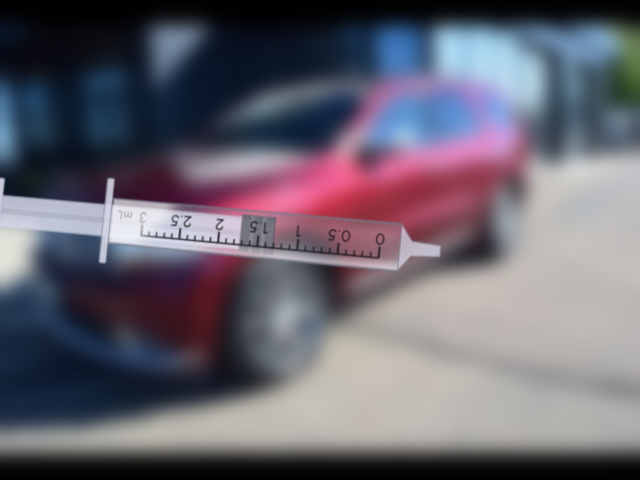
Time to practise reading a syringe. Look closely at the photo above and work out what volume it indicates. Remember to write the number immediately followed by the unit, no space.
1.3mL
